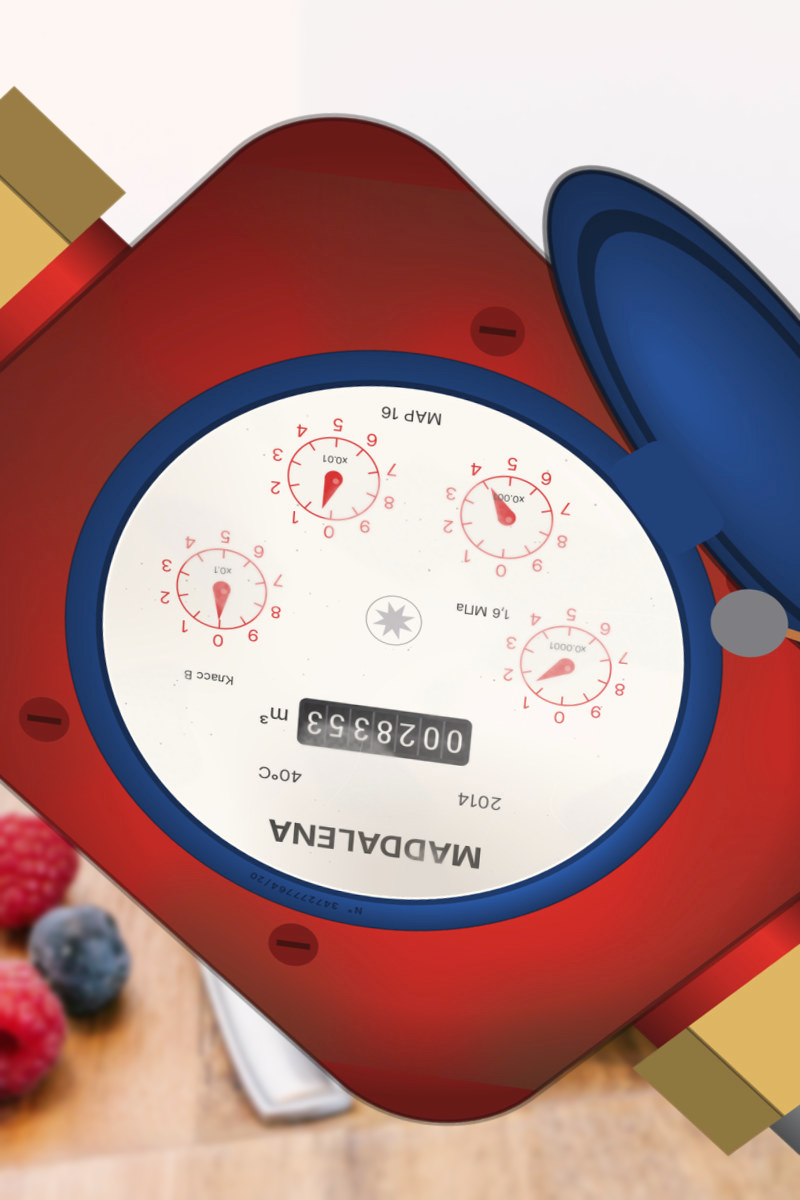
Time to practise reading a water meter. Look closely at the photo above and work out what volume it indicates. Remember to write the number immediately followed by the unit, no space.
28353.0041m³
